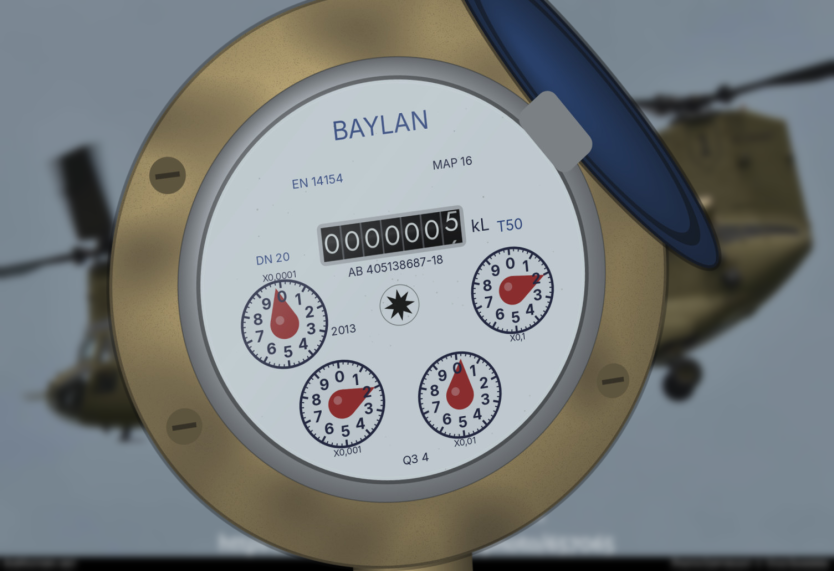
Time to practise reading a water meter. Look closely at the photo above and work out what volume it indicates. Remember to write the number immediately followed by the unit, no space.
5.2019kL
